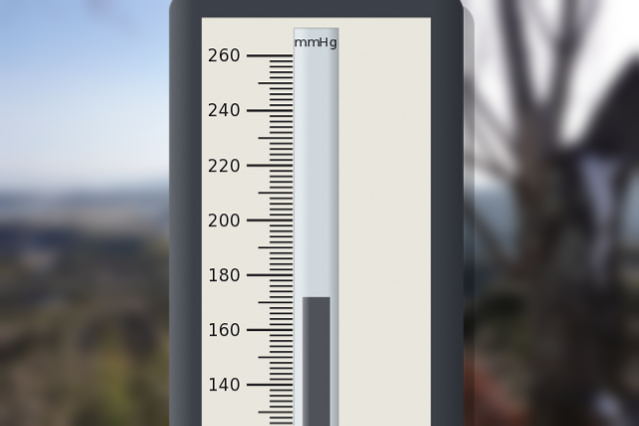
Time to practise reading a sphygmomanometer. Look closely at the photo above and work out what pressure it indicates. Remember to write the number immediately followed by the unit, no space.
172mmHg
